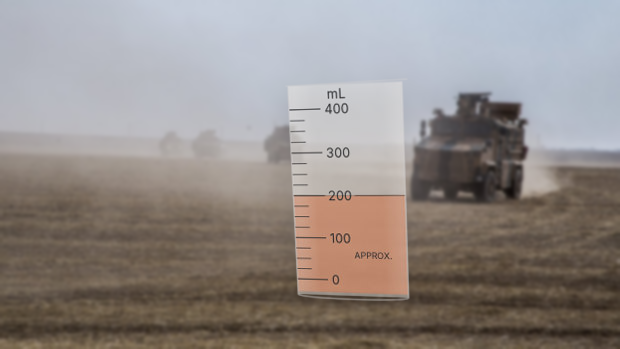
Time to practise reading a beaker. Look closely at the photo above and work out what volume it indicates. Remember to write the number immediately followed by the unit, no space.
200mL
